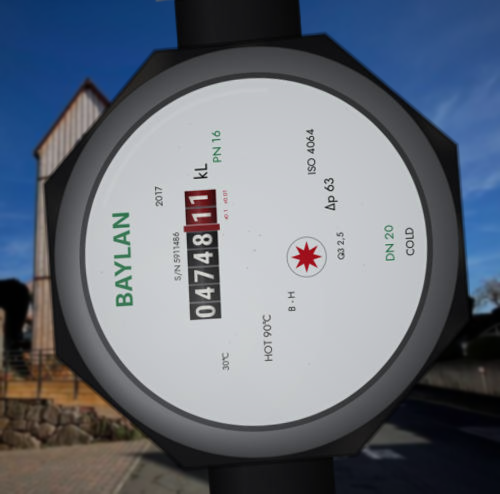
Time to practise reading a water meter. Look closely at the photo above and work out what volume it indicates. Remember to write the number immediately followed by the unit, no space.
4748.11kL
